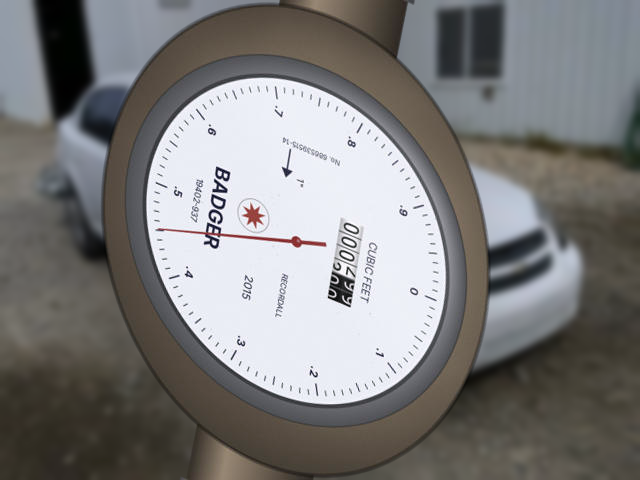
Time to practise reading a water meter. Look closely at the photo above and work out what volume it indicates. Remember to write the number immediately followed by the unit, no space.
299.45ft³
